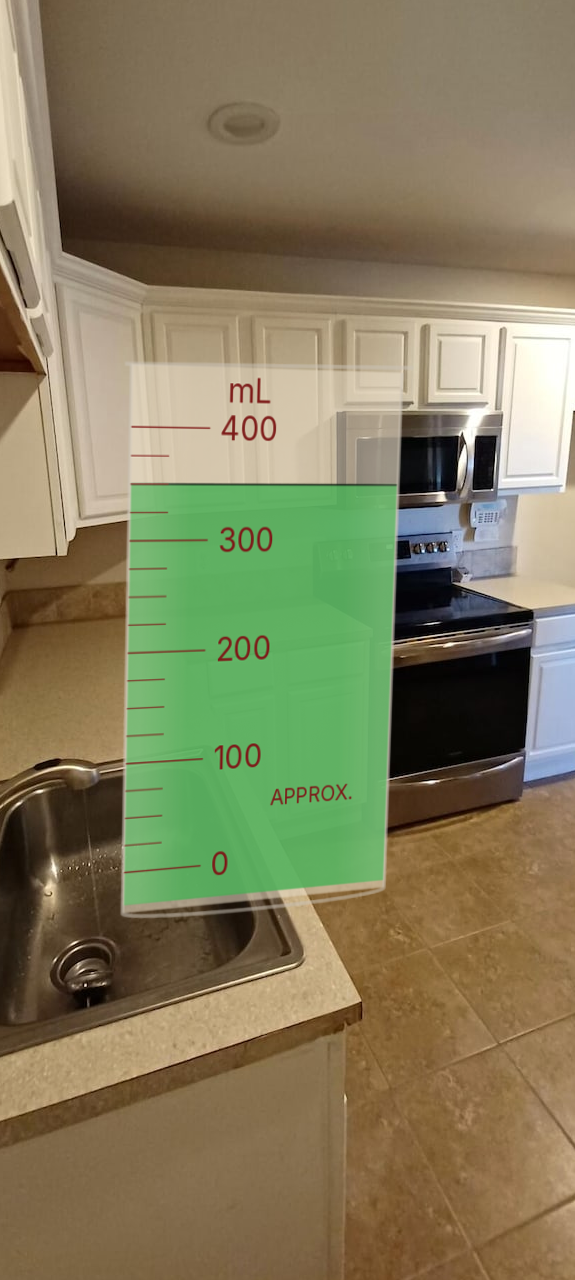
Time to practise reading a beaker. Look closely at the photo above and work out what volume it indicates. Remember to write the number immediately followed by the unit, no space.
350mL
